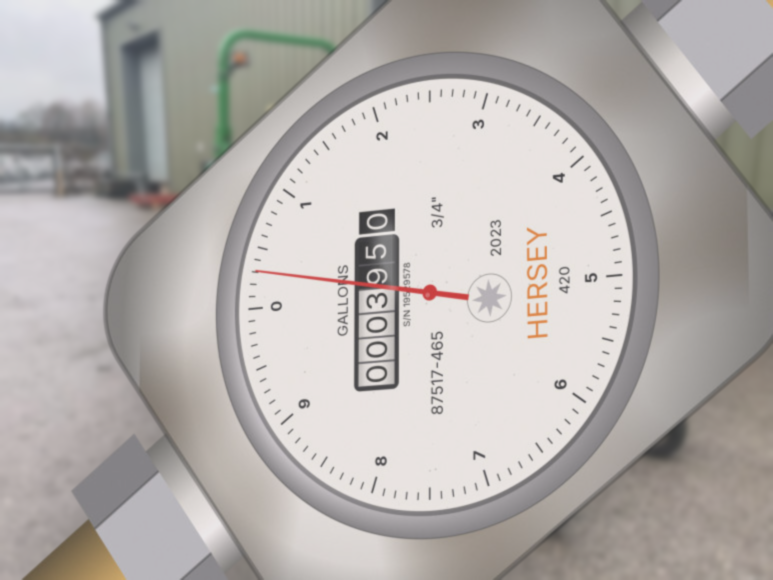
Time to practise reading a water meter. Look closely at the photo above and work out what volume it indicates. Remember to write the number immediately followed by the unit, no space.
3950.3gal
